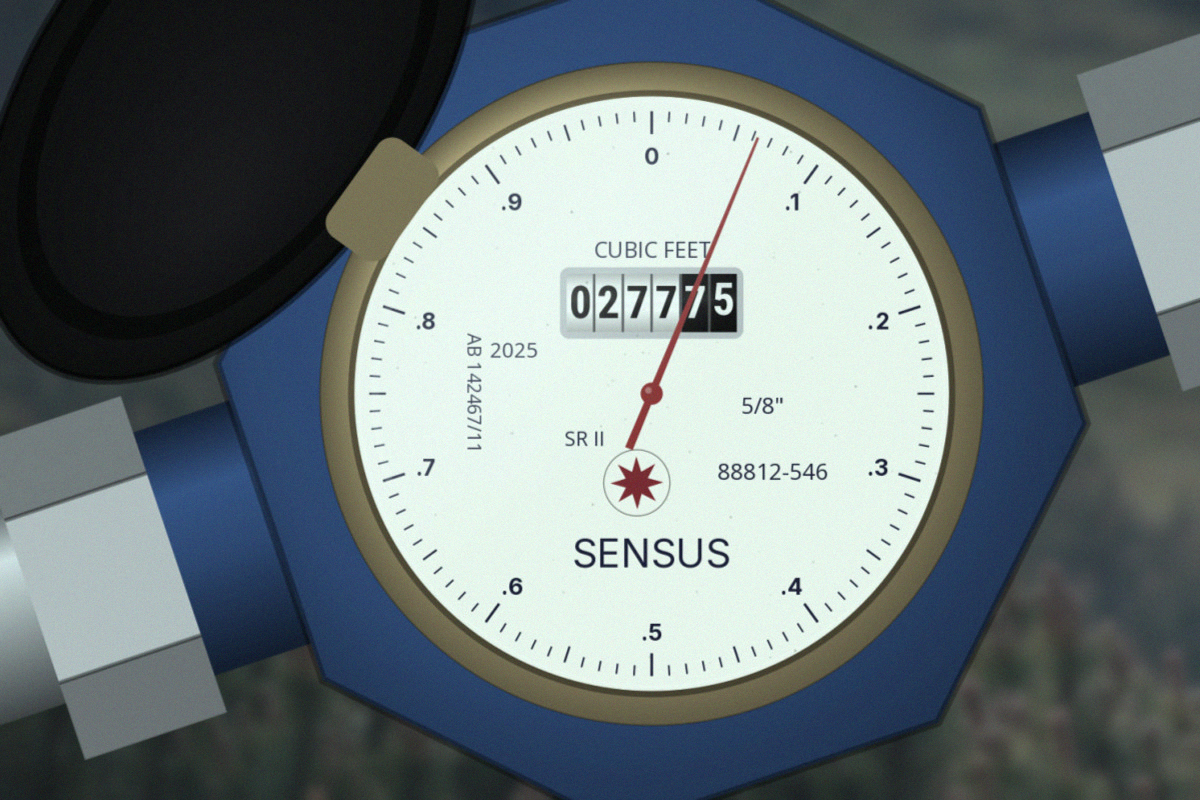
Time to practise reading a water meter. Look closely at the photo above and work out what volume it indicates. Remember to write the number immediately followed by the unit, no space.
27775.06ft³
